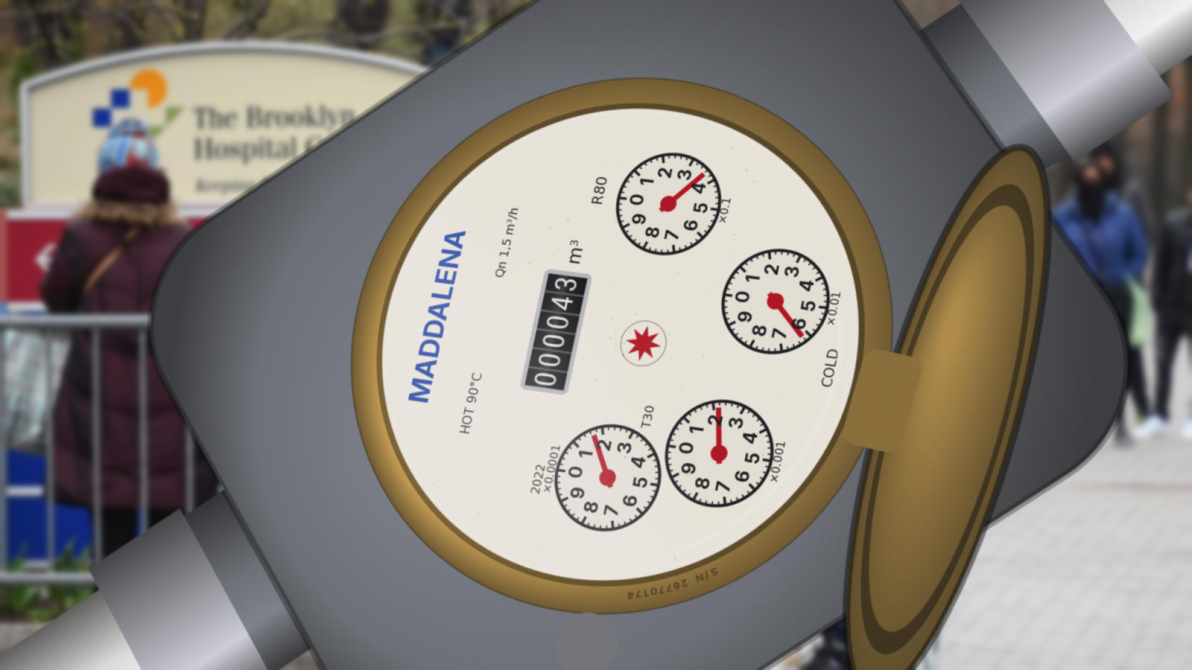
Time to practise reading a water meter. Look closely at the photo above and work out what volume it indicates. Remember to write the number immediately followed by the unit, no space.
43.3621m³
